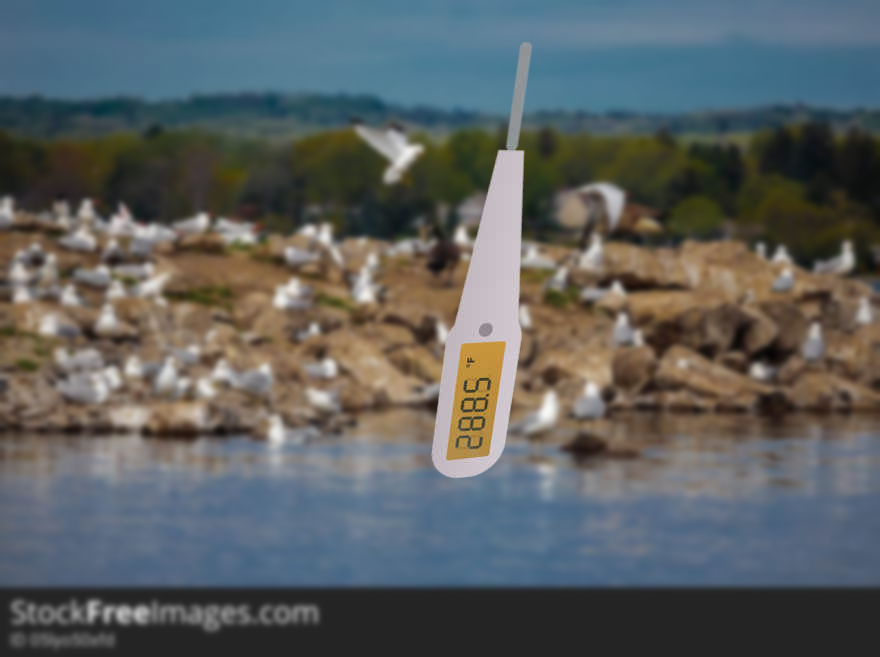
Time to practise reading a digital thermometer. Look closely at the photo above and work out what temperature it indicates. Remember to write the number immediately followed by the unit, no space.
288.5°F
